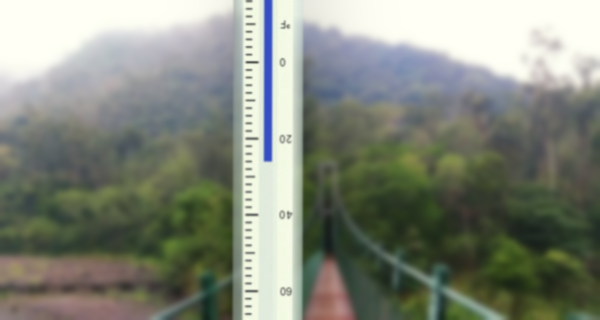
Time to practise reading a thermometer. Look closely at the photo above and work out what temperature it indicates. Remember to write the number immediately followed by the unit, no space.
26°F
